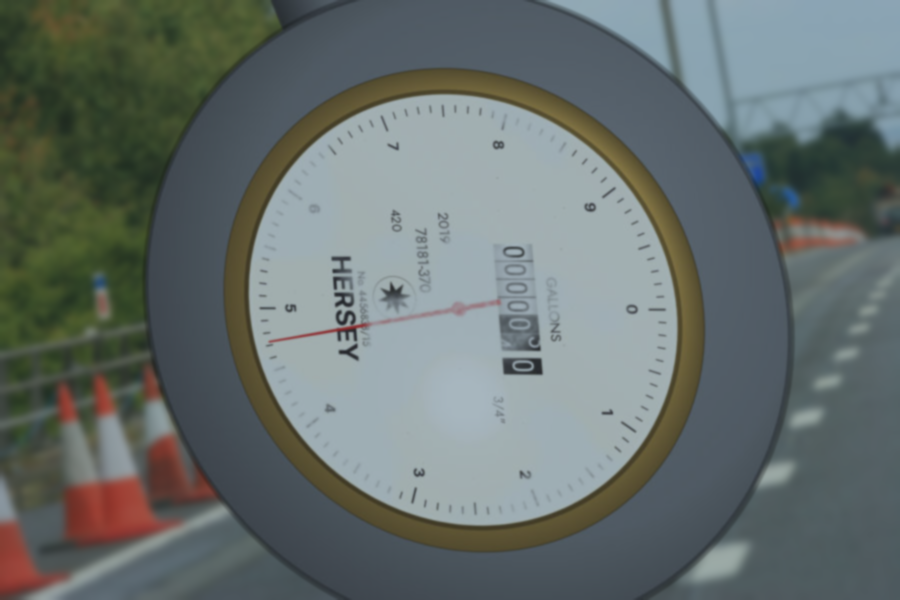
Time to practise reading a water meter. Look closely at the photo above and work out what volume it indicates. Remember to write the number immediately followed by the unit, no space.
34.7gal
